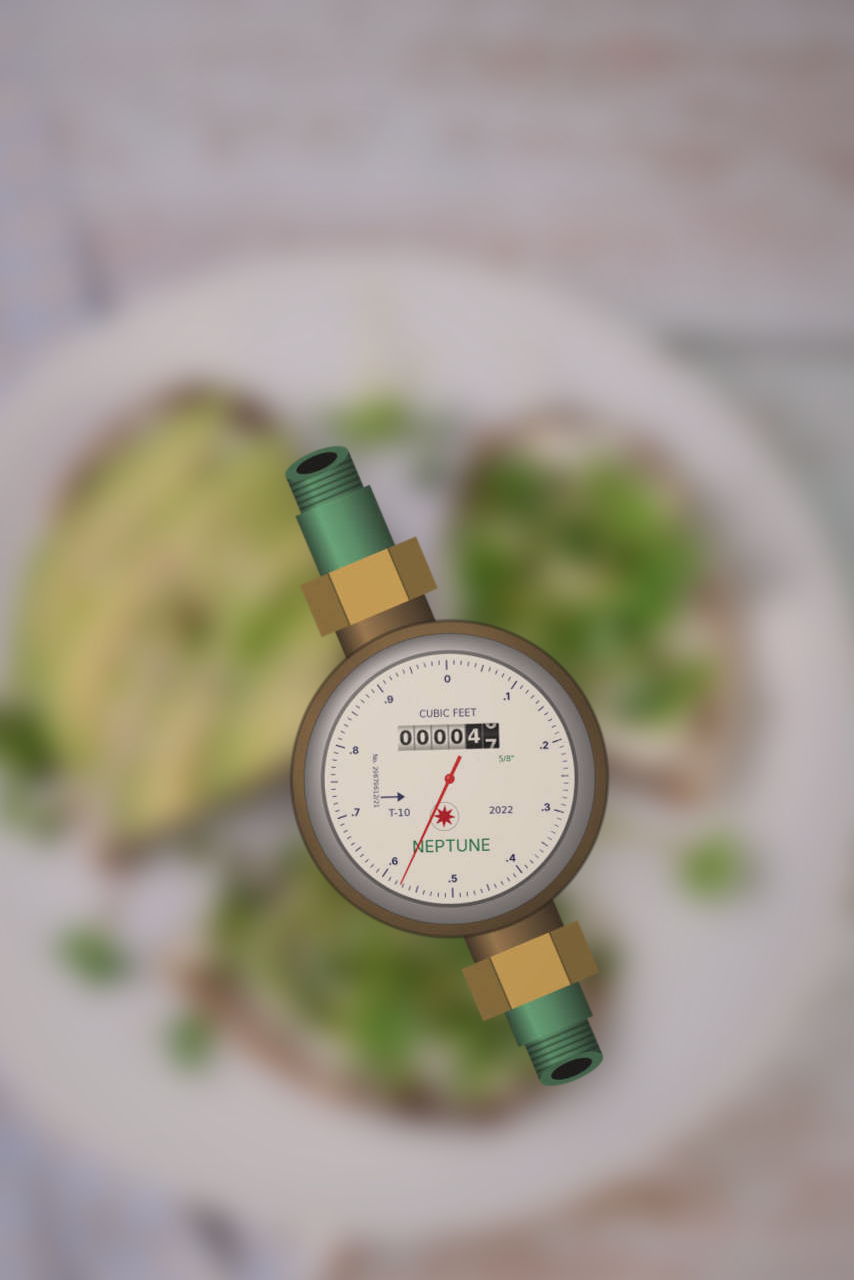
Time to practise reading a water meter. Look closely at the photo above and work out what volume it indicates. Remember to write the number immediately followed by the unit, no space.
46.57ft³
